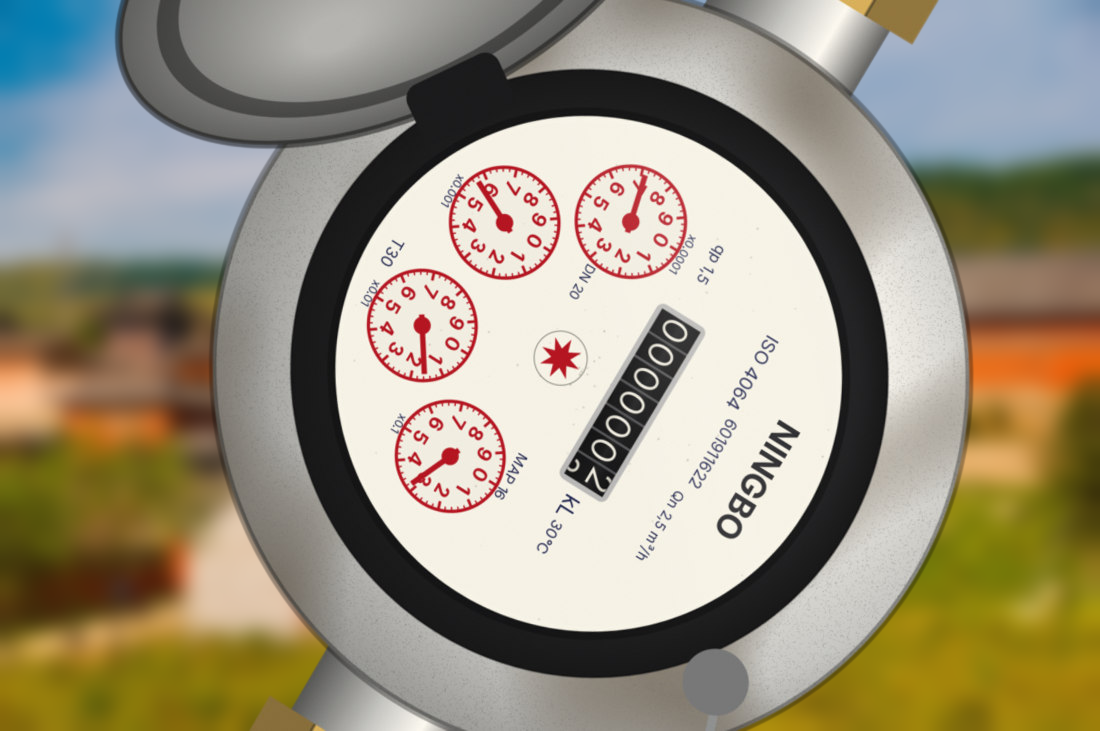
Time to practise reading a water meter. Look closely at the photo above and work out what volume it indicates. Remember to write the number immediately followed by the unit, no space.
2.3157kL
